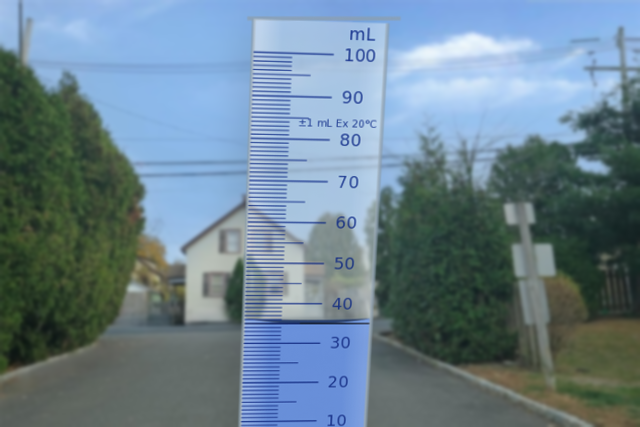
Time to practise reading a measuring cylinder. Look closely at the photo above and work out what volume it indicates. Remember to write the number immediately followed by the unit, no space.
35mL
